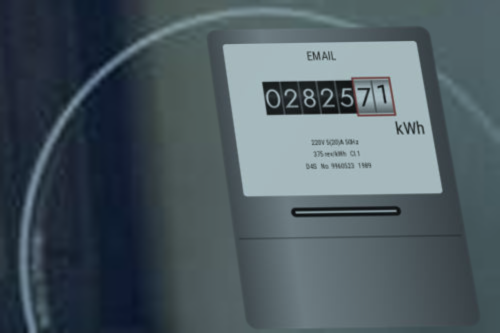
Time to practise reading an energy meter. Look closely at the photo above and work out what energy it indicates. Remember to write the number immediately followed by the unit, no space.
2825.71kWh
